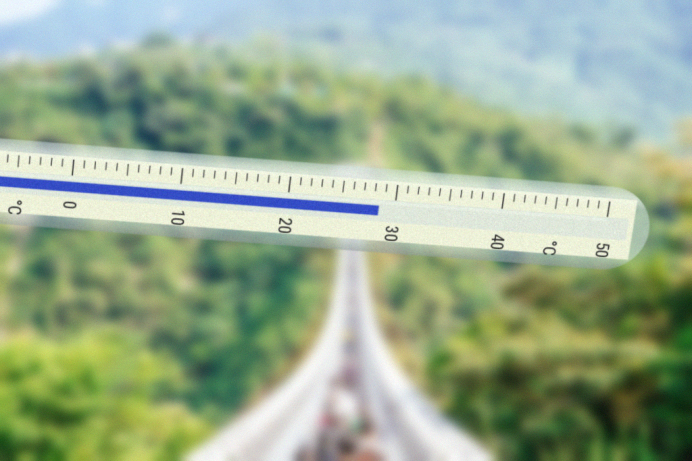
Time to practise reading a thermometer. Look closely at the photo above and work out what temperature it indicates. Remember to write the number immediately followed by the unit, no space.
28.5°C
